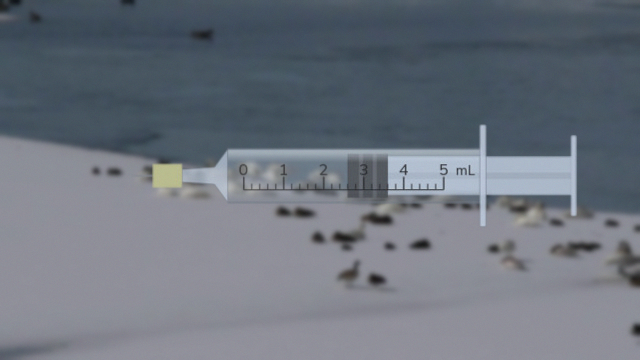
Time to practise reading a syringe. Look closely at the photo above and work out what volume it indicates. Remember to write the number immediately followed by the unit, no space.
2.6mL
